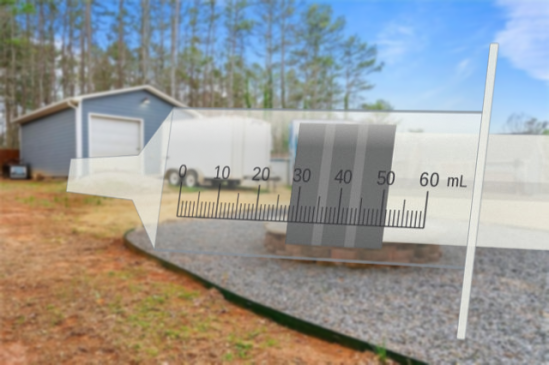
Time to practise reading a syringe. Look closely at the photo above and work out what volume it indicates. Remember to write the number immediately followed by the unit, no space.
28mL
